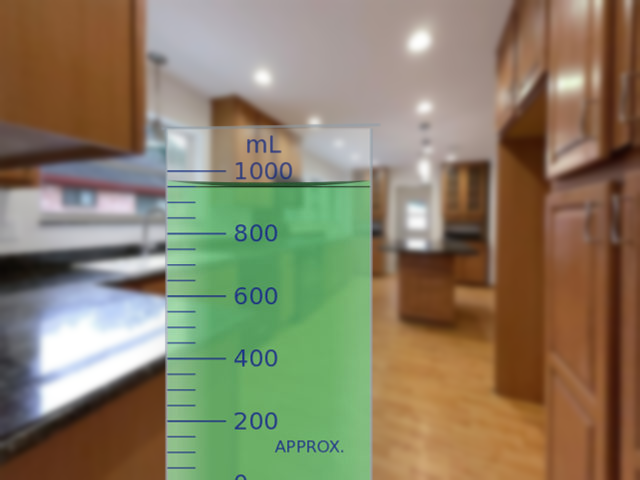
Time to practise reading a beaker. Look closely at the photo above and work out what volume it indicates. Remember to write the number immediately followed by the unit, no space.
950mL
